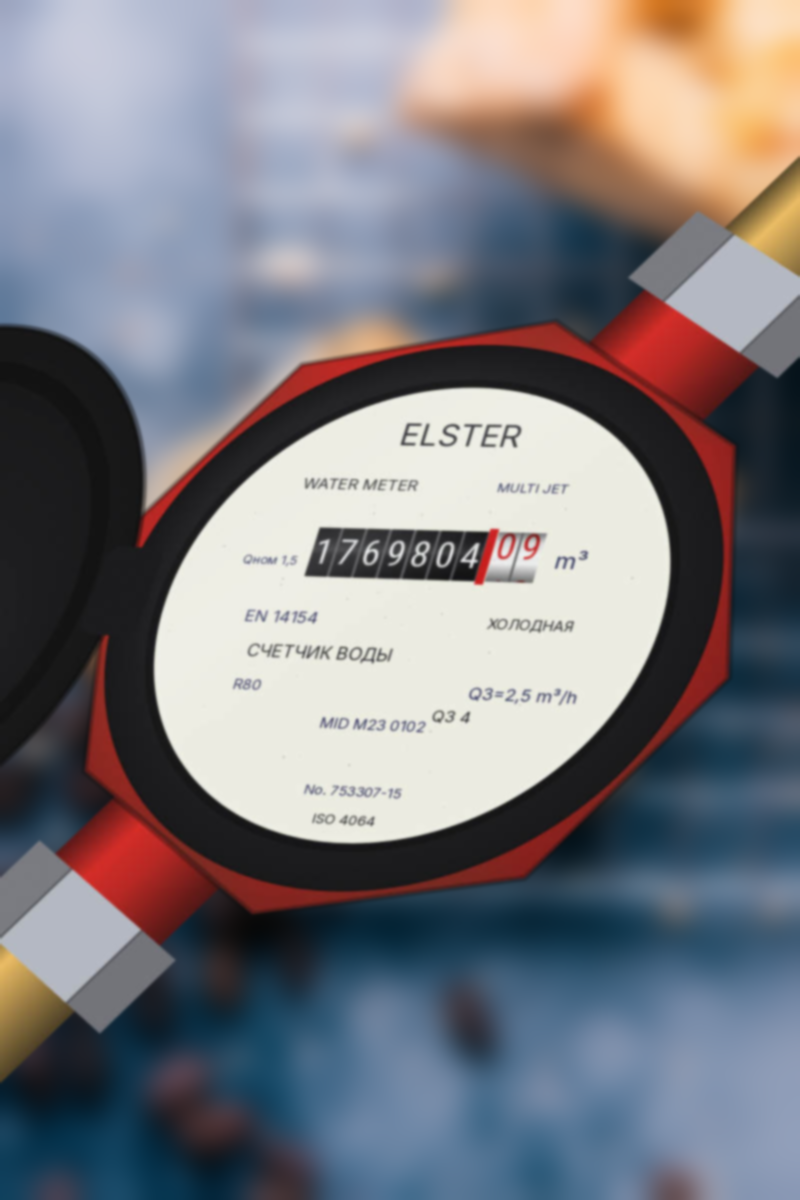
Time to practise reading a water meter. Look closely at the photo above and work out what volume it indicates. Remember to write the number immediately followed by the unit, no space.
1769804.09m³
